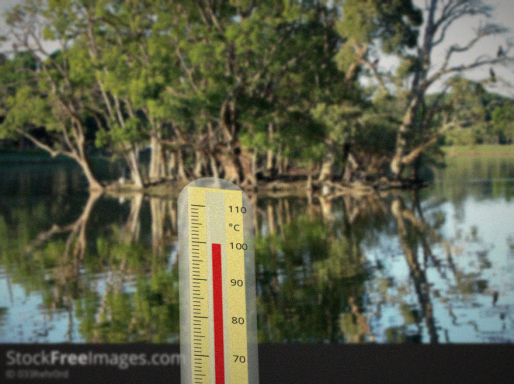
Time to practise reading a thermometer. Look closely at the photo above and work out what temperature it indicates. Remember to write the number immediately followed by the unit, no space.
100°C
